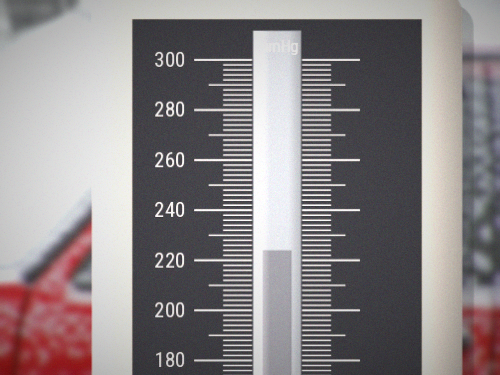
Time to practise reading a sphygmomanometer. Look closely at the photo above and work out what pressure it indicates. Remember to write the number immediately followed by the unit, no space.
224mmHg
